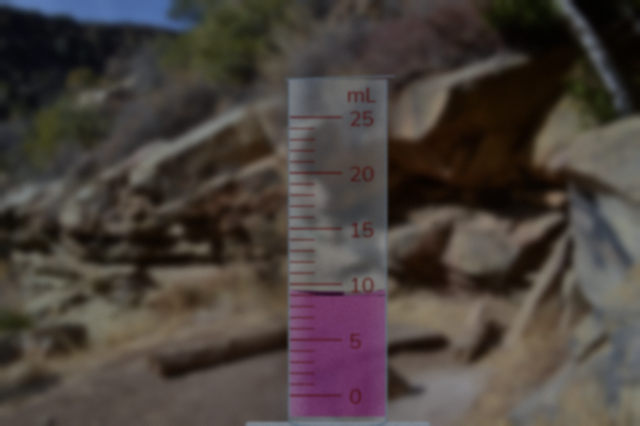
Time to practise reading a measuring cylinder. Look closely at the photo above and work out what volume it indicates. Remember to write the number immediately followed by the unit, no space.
9mL
